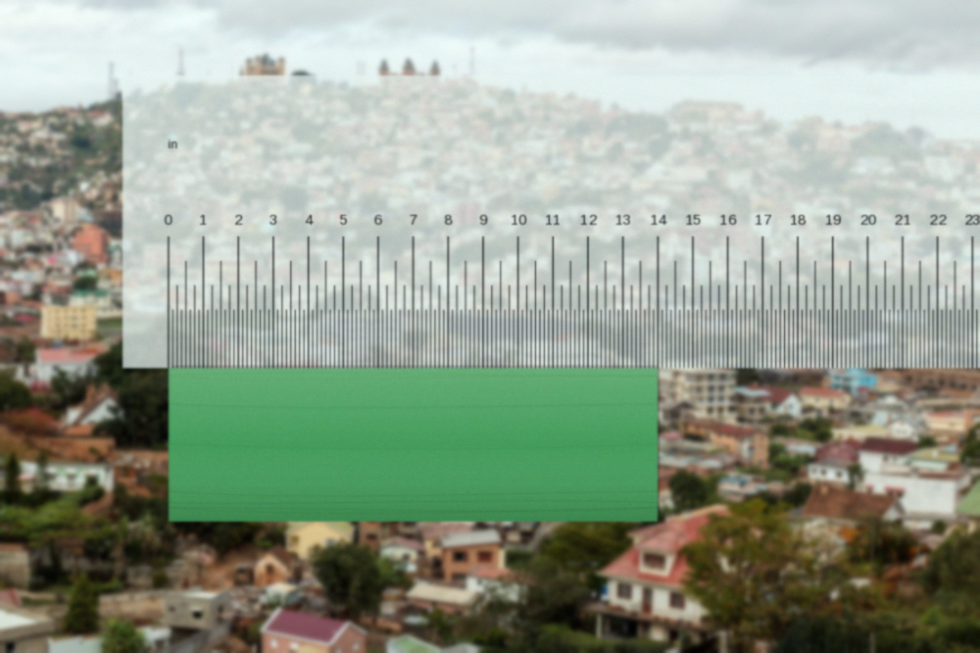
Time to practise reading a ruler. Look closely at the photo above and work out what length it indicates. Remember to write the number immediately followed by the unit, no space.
14in
